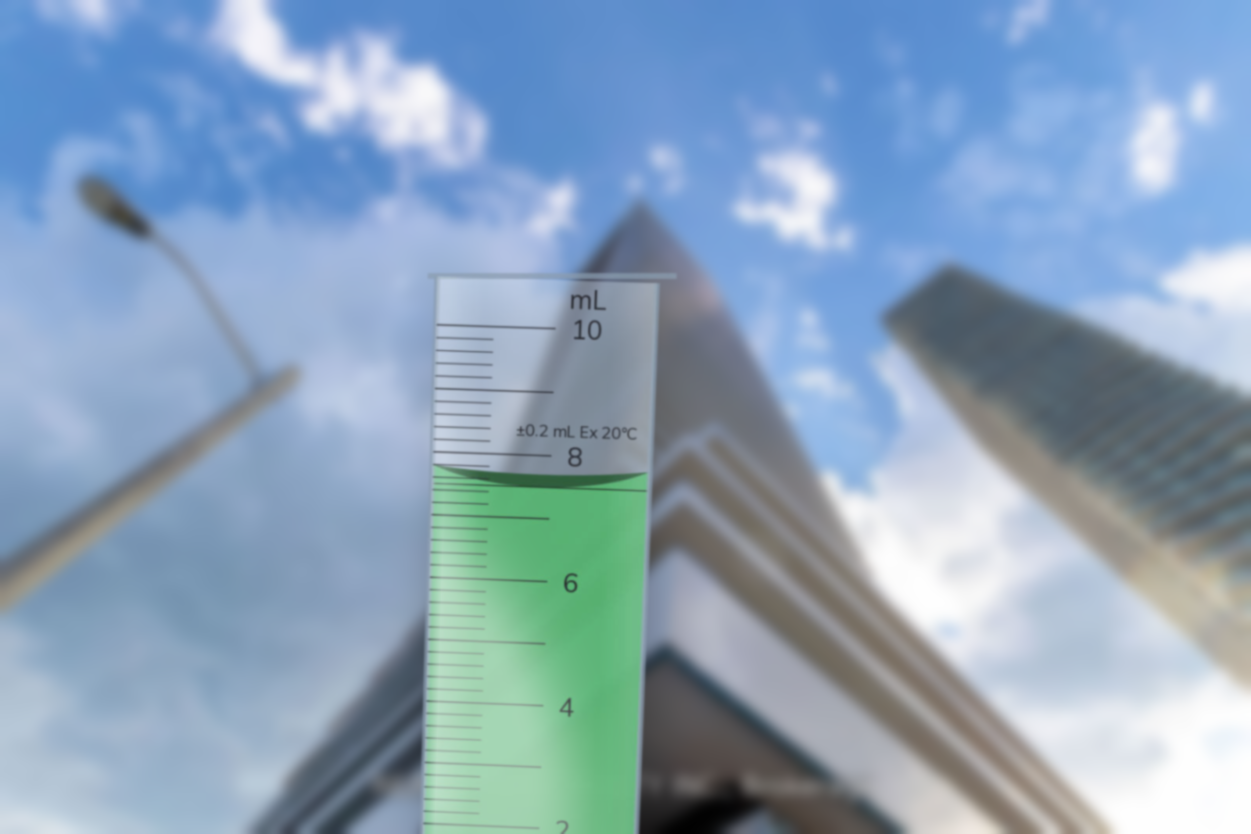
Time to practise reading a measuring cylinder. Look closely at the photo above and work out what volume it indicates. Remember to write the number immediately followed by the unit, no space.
7.5mL
